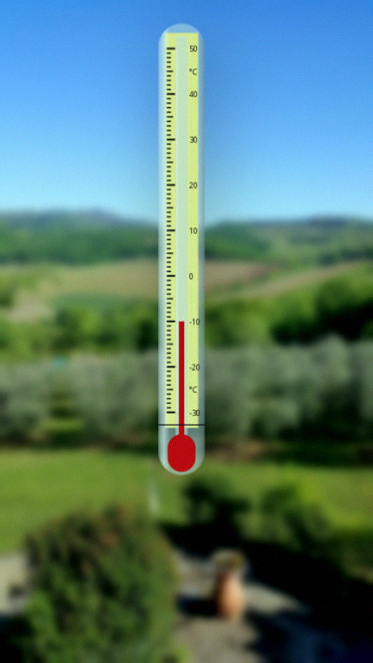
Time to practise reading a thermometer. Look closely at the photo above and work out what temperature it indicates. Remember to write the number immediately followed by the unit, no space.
-10°C
